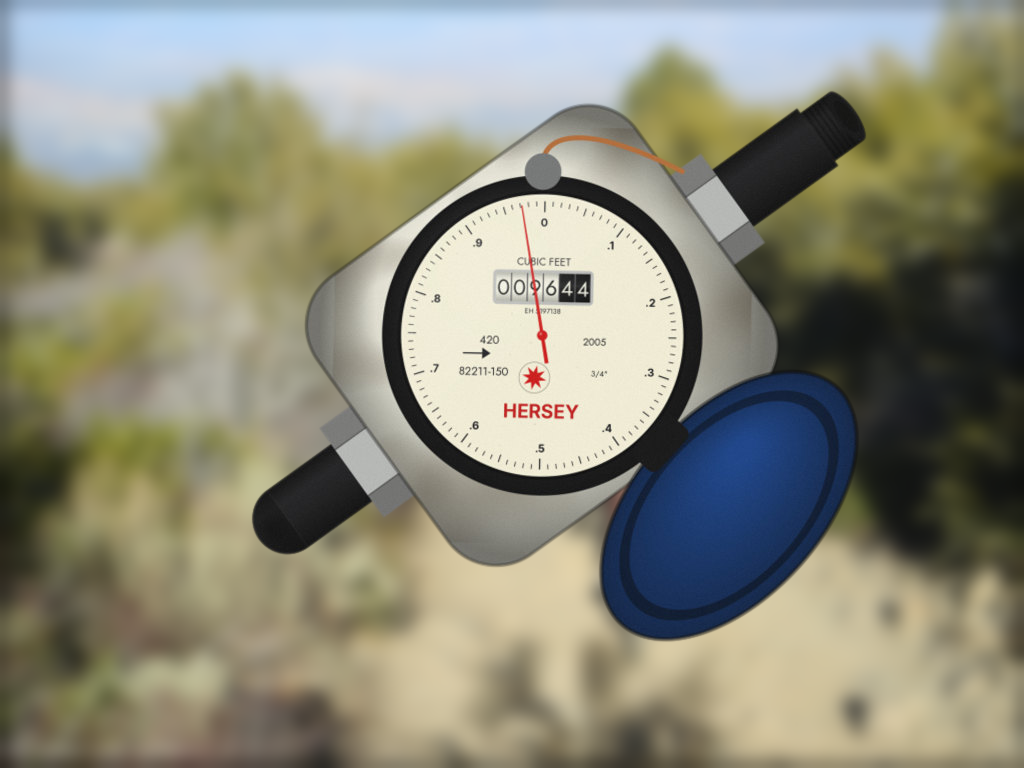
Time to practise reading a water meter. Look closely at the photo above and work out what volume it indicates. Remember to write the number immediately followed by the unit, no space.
9643.97ft³
